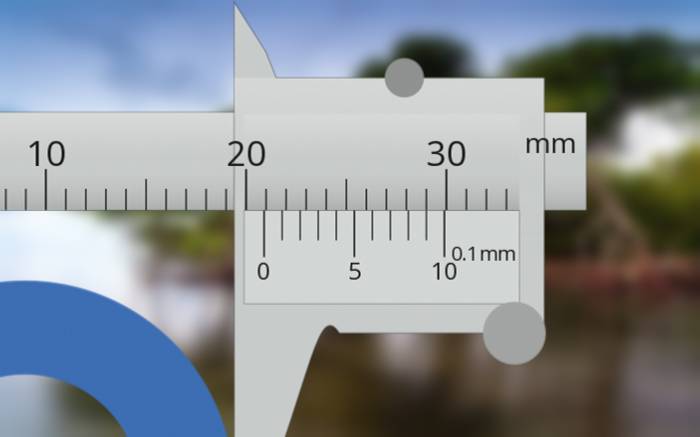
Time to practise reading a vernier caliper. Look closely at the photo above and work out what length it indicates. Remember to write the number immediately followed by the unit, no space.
20.9mm
